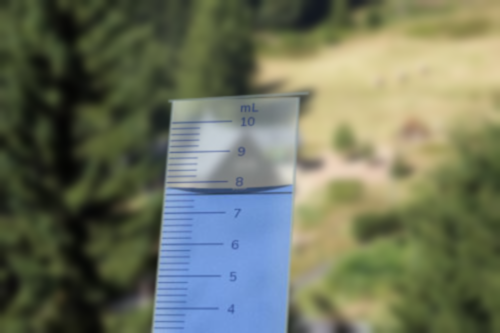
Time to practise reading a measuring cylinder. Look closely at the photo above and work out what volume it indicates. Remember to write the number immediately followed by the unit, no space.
7.6mL
